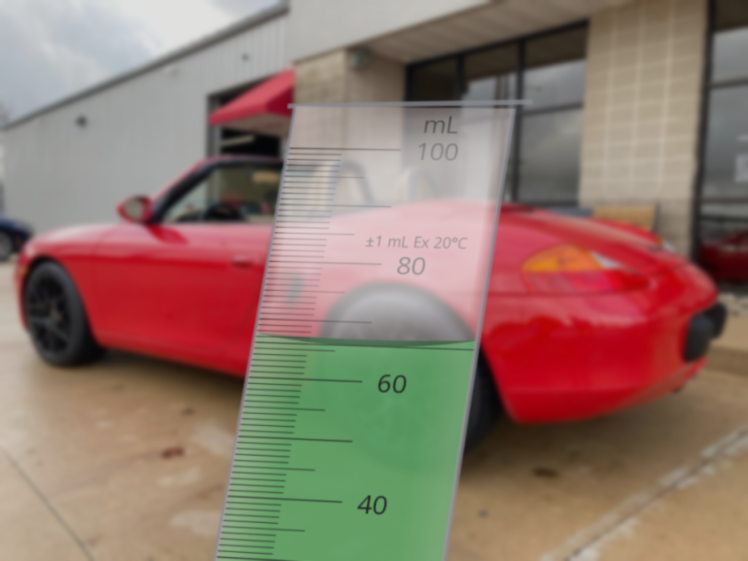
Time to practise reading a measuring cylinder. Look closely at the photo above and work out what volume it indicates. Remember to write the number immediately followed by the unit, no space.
66mL
